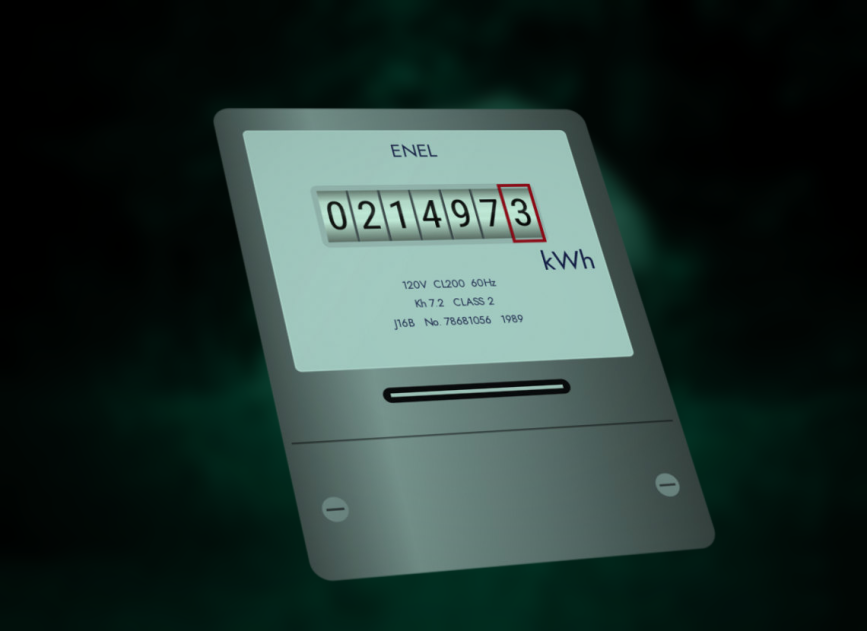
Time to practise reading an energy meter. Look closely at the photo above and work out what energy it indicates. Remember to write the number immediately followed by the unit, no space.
21497.3kWh
